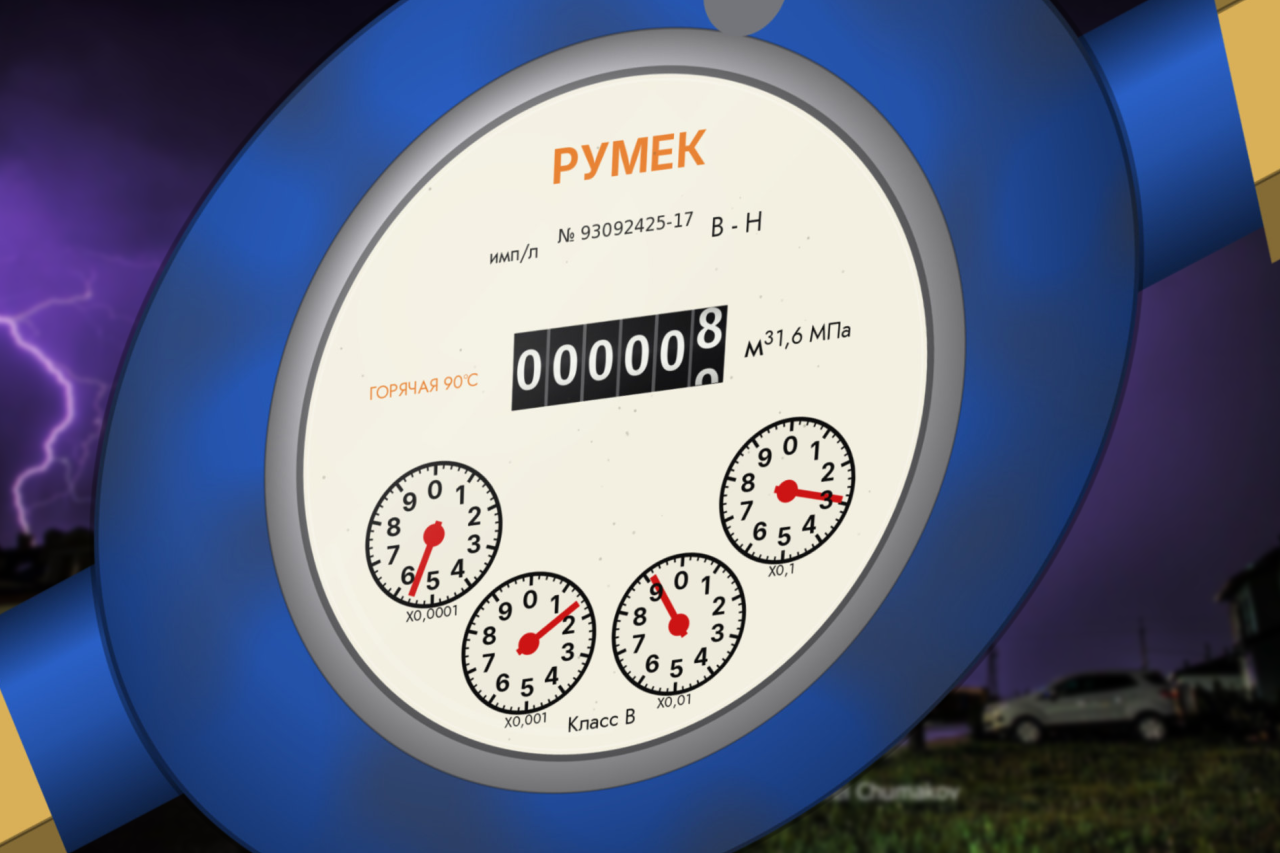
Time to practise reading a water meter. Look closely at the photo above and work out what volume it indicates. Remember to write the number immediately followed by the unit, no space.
8.2915m³
